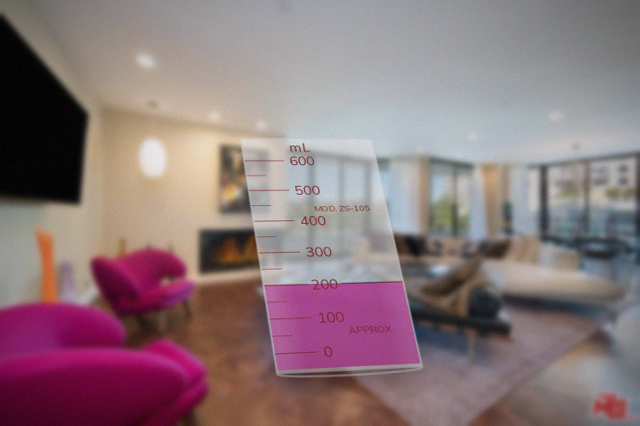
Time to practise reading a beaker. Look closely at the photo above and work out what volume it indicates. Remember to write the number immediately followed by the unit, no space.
200mL
